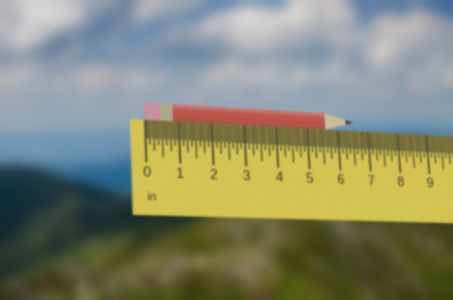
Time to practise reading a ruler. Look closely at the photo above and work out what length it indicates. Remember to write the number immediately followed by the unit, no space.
6.5in
